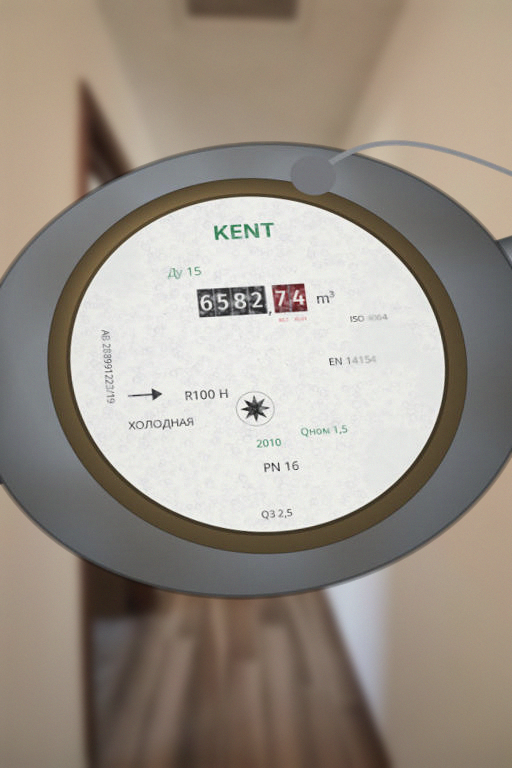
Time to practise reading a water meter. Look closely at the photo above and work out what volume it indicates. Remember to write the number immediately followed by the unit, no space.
6582.74m³
